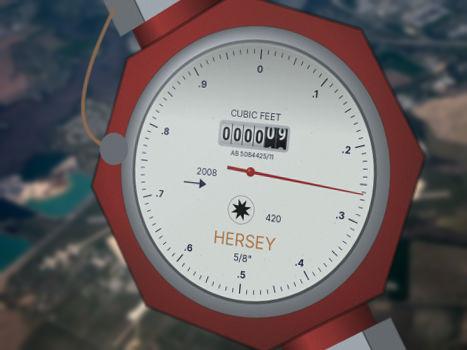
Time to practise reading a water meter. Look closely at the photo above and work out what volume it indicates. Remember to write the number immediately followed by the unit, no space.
9.26ft³
